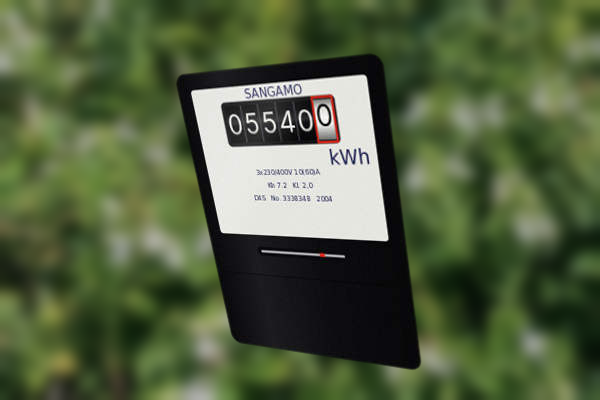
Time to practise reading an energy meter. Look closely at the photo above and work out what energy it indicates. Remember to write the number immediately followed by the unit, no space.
5540.0kWh
